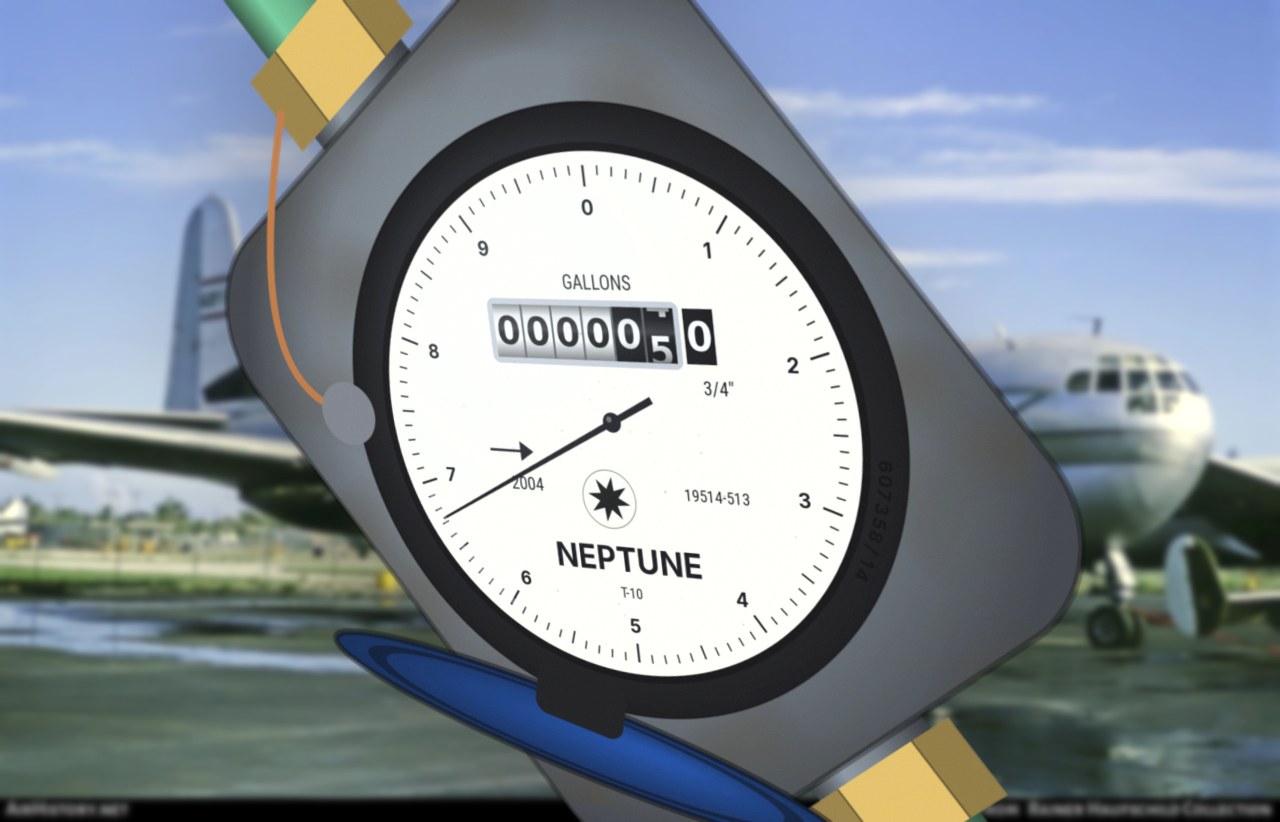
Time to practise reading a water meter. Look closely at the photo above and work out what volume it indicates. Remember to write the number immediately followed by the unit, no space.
46.7gal
